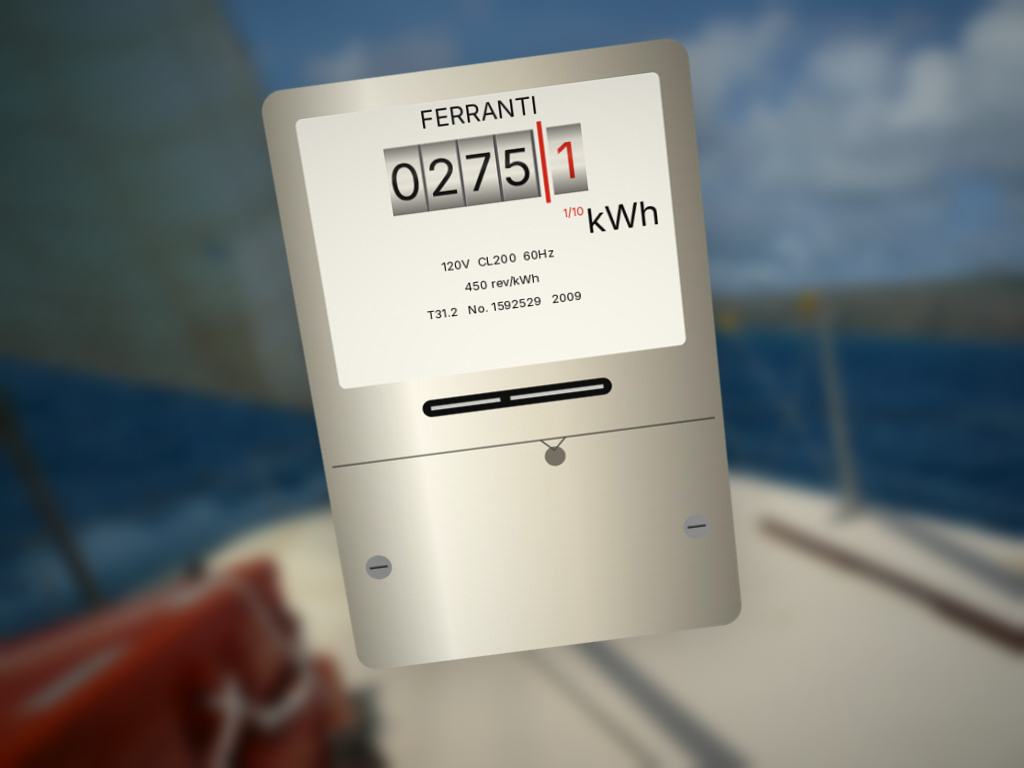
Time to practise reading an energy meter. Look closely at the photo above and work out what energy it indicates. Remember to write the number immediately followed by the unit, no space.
275.1kWh
